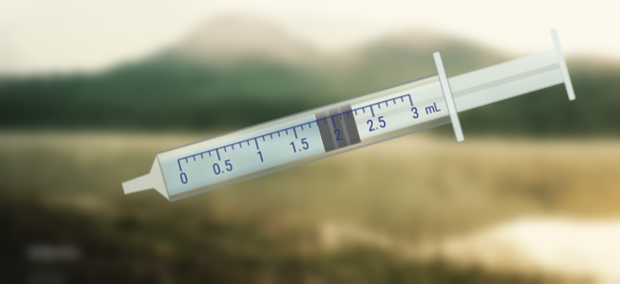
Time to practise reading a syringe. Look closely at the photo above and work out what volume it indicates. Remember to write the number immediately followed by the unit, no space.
1.8mL
